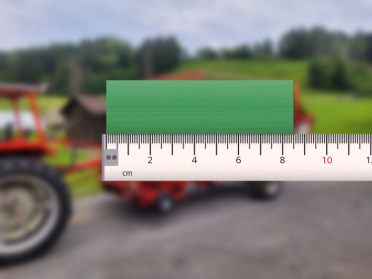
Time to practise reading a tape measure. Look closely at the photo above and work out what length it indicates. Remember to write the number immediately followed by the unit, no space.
8.5cm
